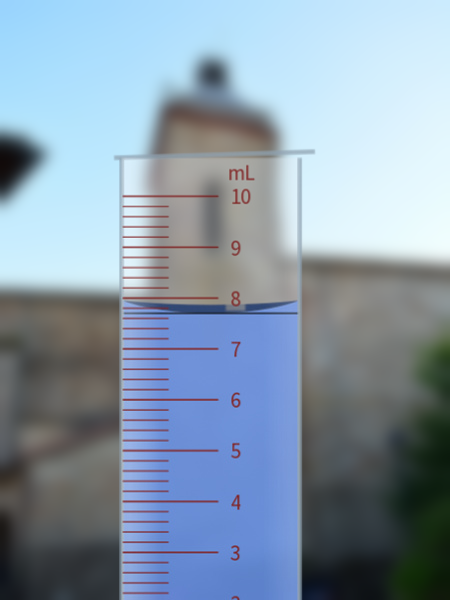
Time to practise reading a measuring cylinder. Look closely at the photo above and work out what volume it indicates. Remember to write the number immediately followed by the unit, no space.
7.7mL
